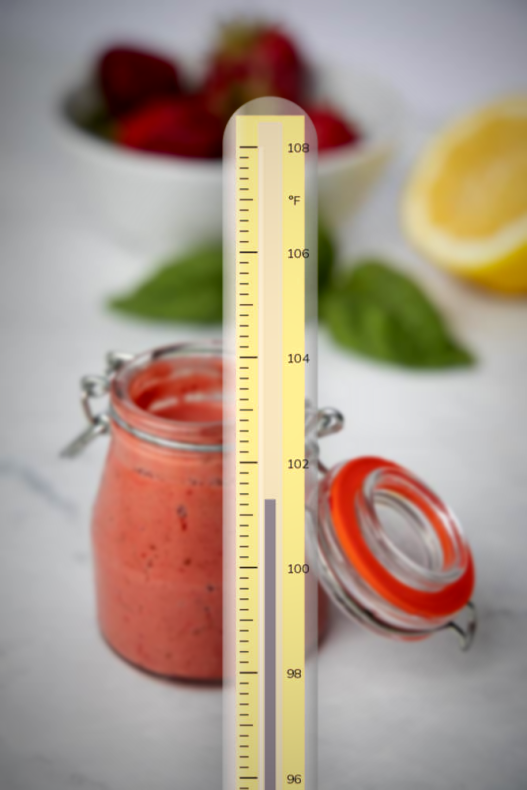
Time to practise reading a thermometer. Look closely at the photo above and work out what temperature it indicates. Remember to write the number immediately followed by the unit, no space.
101.3°F
